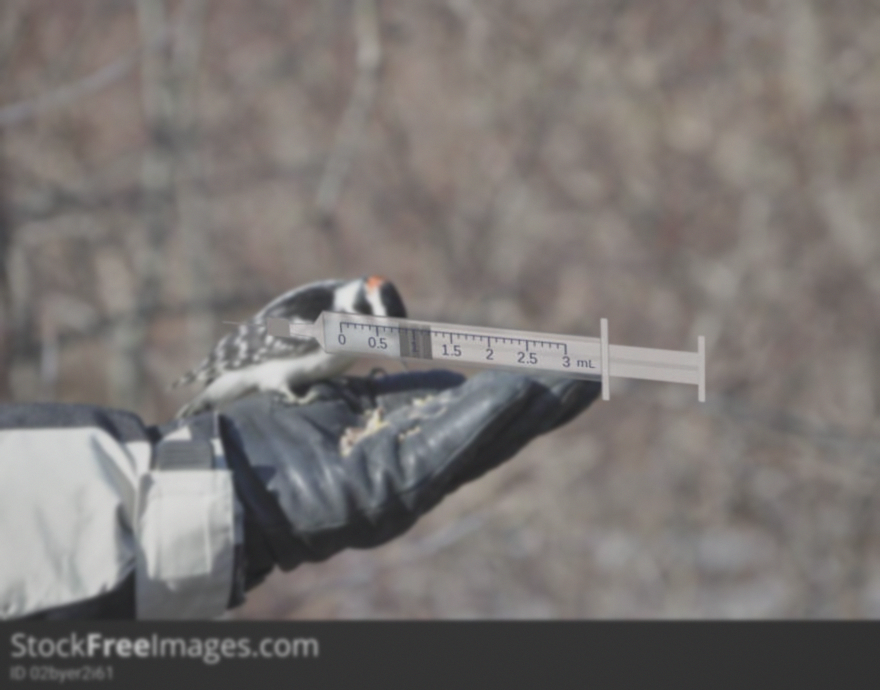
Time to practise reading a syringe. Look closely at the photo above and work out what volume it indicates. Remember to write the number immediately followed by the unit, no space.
0.8mL
